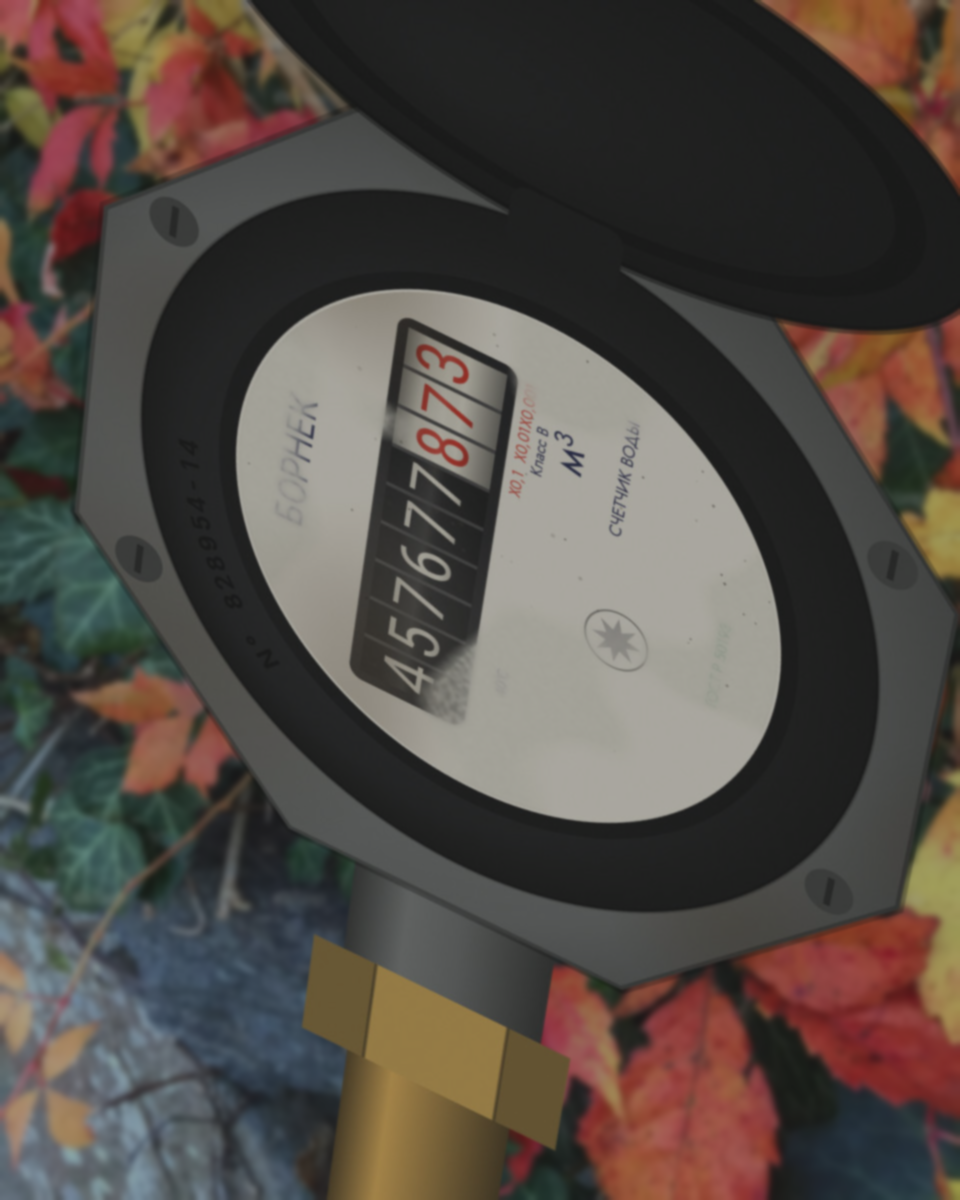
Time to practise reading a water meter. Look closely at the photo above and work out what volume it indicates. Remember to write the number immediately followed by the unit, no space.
457677.873m³
